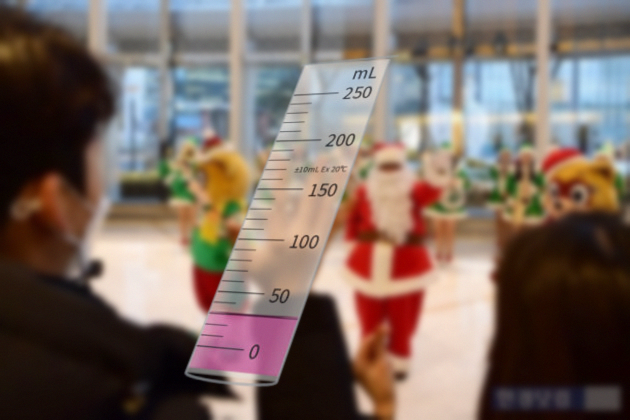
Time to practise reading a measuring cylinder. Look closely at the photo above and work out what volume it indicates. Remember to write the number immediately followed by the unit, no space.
30mL
